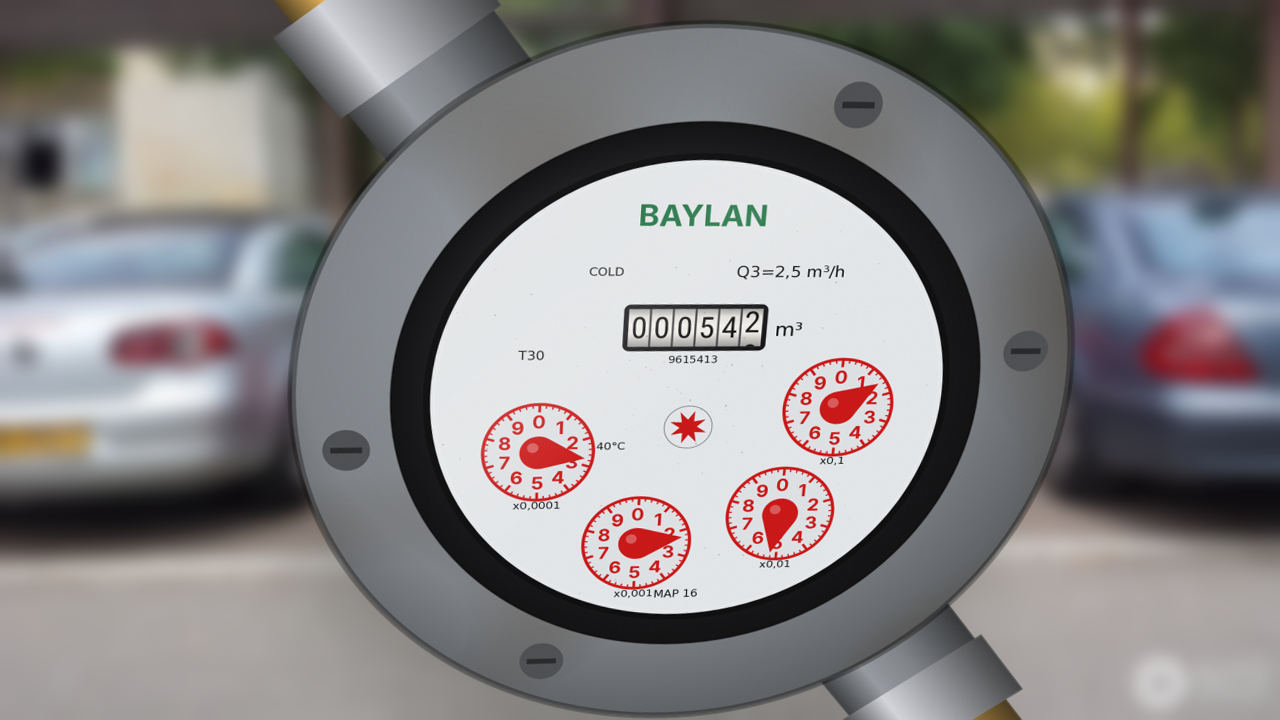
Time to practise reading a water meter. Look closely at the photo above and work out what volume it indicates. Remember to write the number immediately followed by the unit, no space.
542.1522m³
